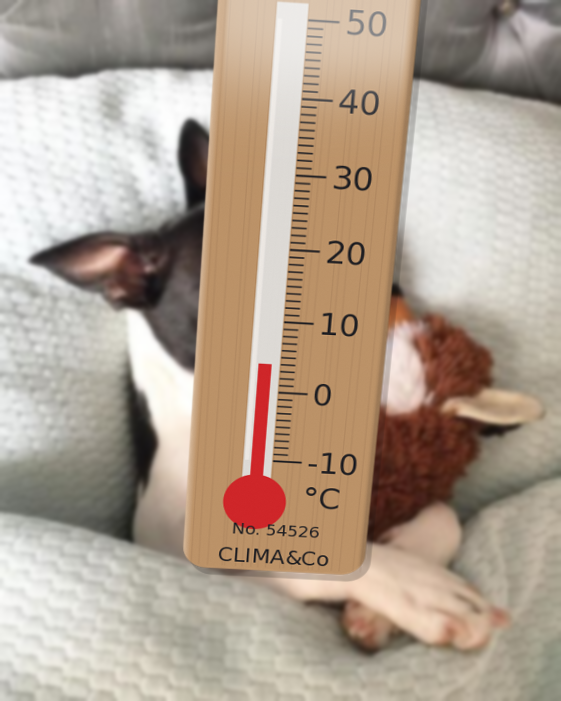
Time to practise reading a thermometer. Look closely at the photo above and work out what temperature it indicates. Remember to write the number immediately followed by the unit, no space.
4°C
